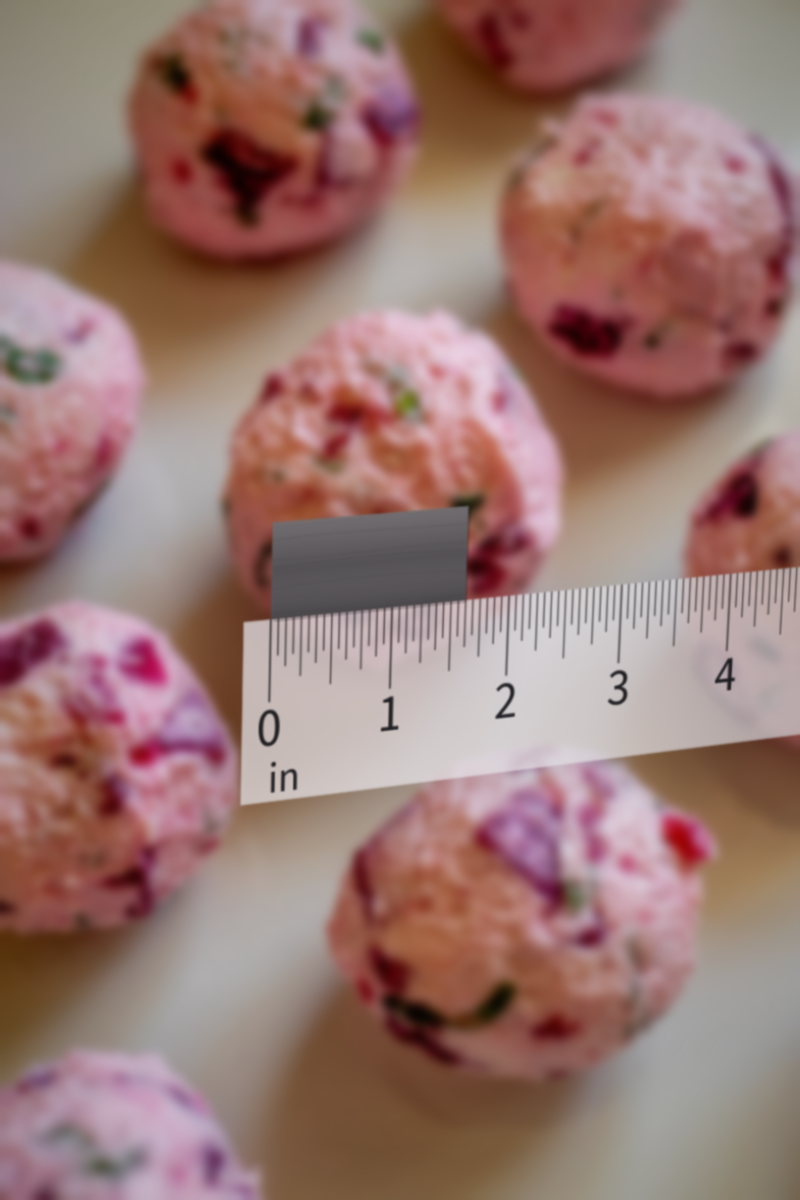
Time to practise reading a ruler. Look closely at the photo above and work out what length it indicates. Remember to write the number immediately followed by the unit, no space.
1.625in
